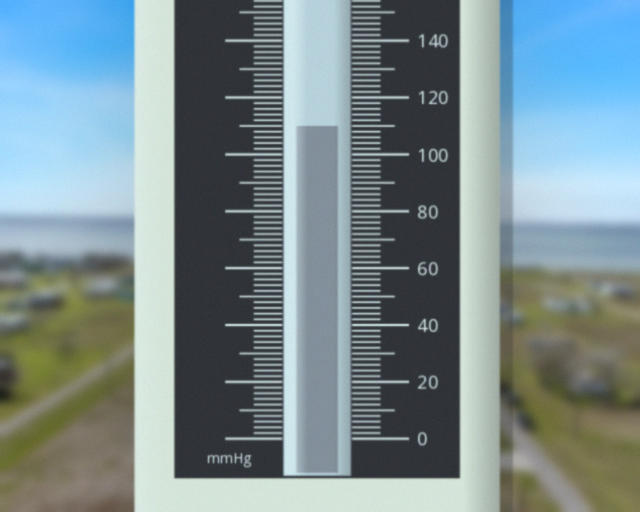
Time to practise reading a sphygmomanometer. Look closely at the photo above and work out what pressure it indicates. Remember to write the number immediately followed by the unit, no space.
110mmHg
